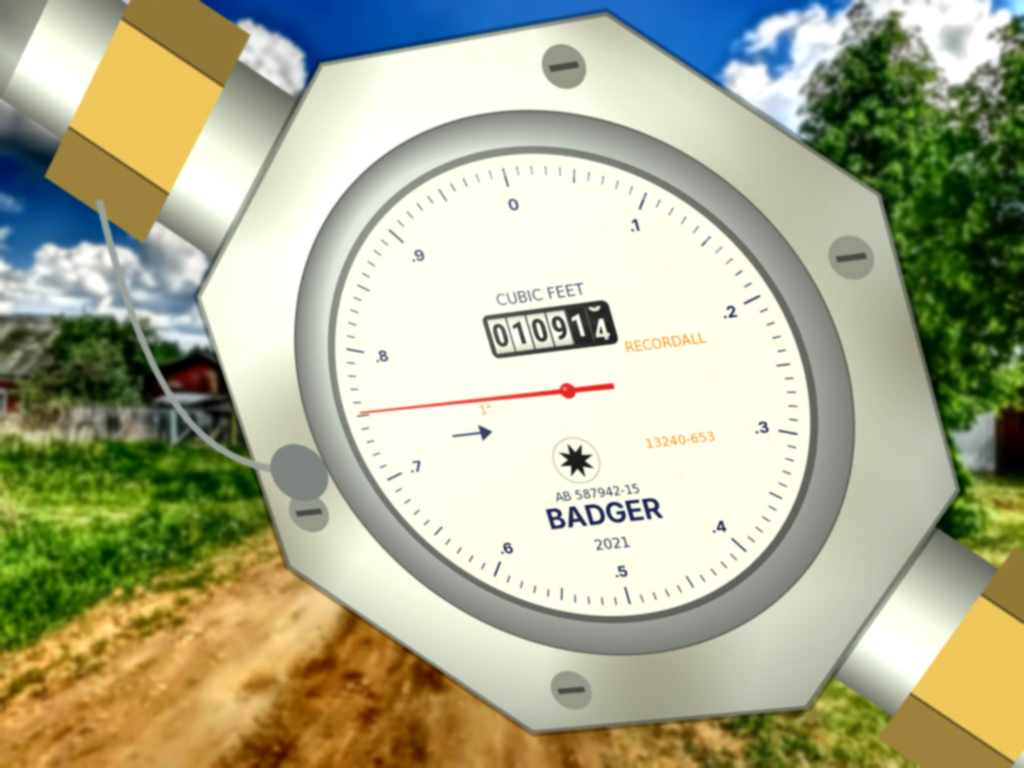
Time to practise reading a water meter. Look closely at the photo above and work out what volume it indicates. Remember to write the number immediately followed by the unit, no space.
10913.75ft³
